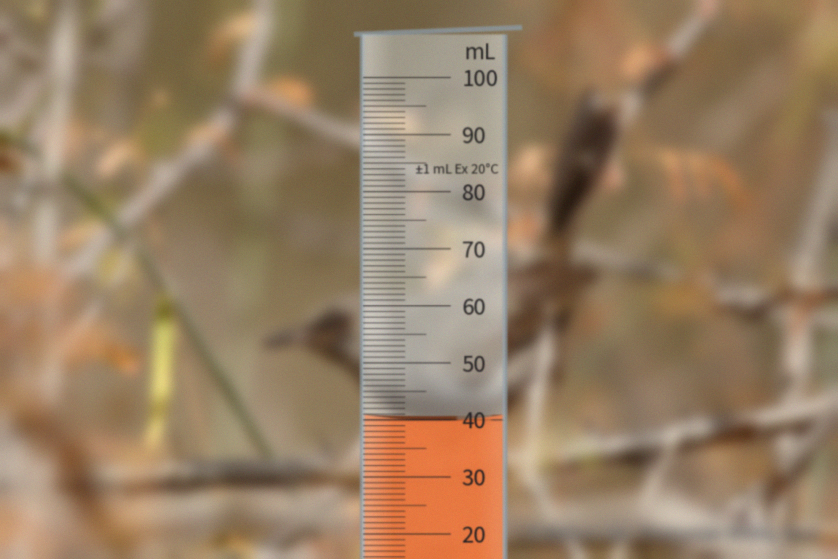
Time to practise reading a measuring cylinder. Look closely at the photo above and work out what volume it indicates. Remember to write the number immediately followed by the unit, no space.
40mL
